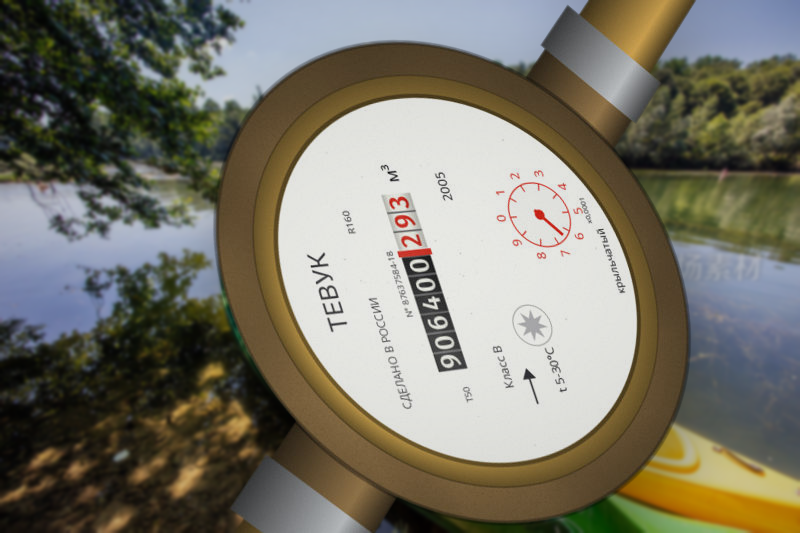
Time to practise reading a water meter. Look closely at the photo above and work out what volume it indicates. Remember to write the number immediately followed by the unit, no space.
906400.2936m³
